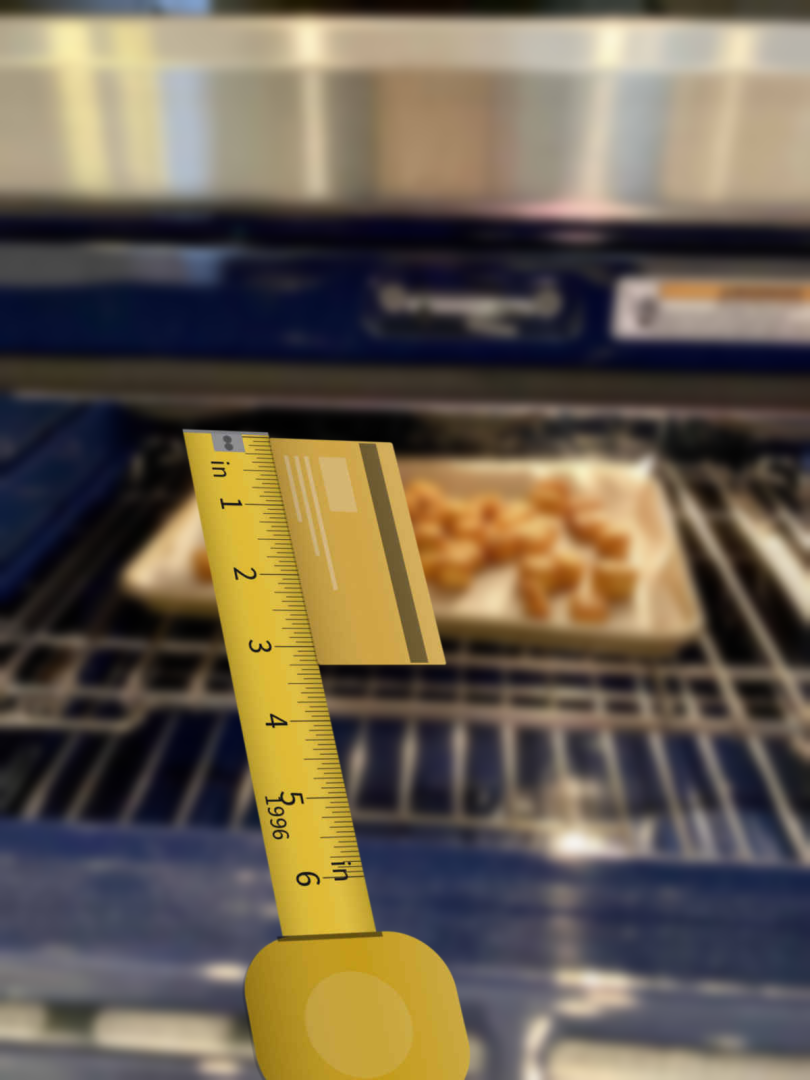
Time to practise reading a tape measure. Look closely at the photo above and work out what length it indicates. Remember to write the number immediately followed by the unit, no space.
3.25in
